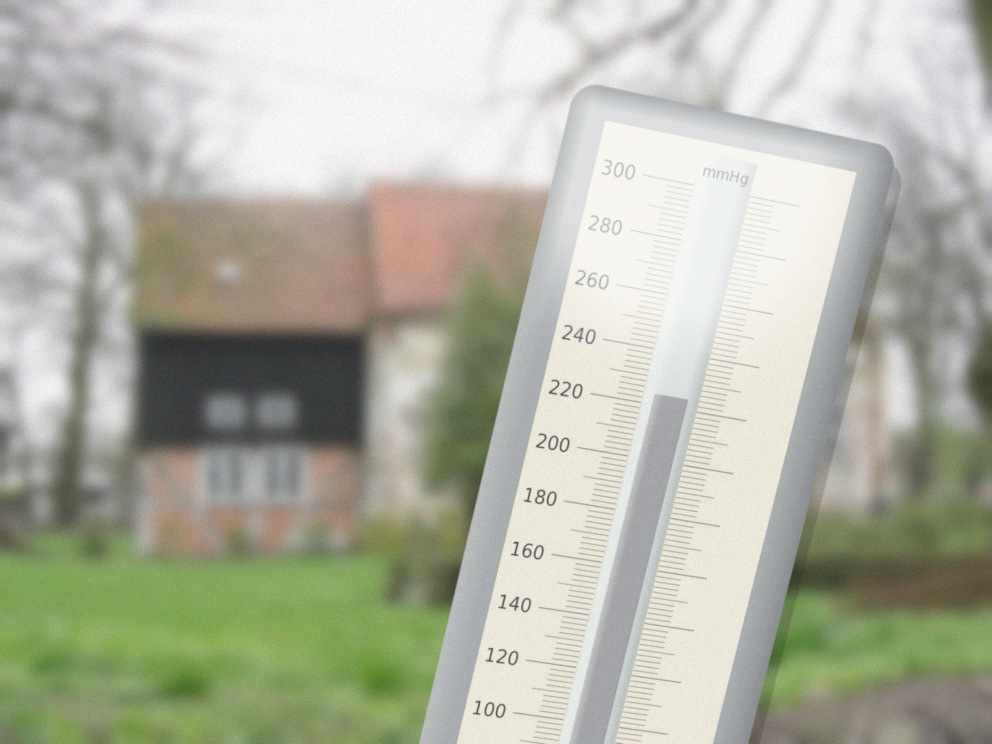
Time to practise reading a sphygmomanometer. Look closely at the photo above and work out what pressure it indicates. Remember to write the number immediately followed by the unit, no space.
224mmHg
